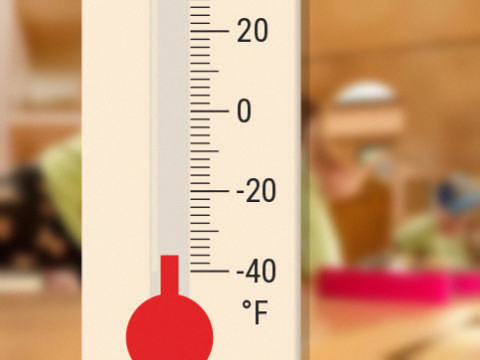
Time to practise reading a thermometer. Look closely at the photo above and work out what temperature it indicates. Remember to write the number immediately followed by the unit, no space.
-36°F
